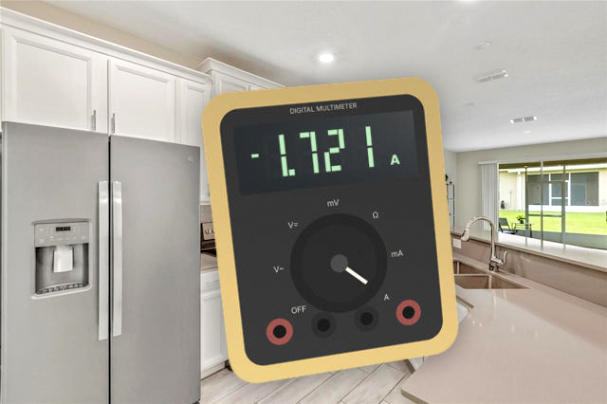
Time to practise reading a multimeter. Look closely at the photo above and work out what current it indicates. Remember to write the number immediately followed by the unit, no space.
-1.721A
